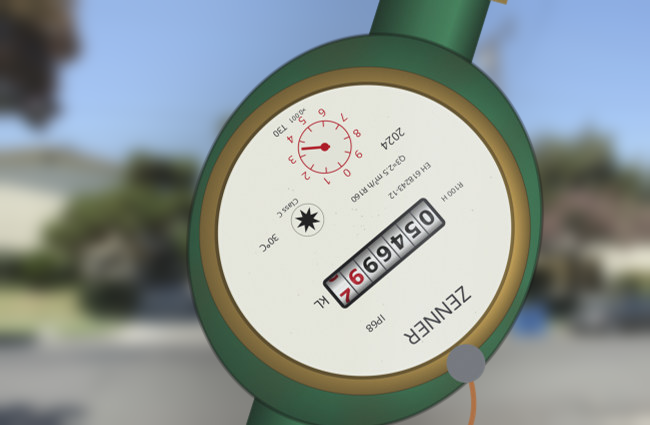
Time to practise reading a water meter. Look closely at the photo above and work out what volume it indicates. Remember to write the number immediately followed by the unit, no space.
5469.923kL
